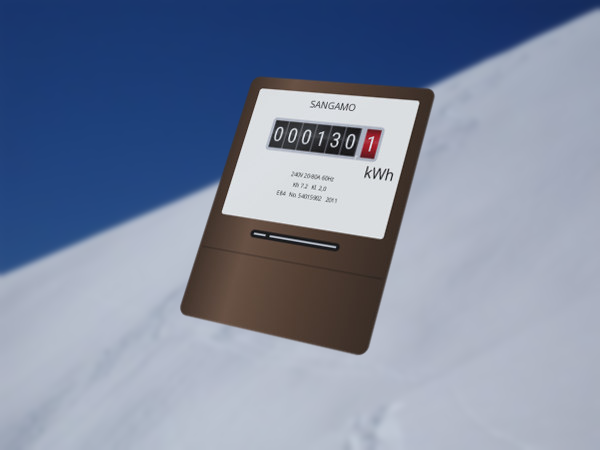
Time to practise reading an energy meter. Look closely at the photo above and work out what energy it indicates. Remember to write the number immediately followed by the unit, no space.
130.1kWh
